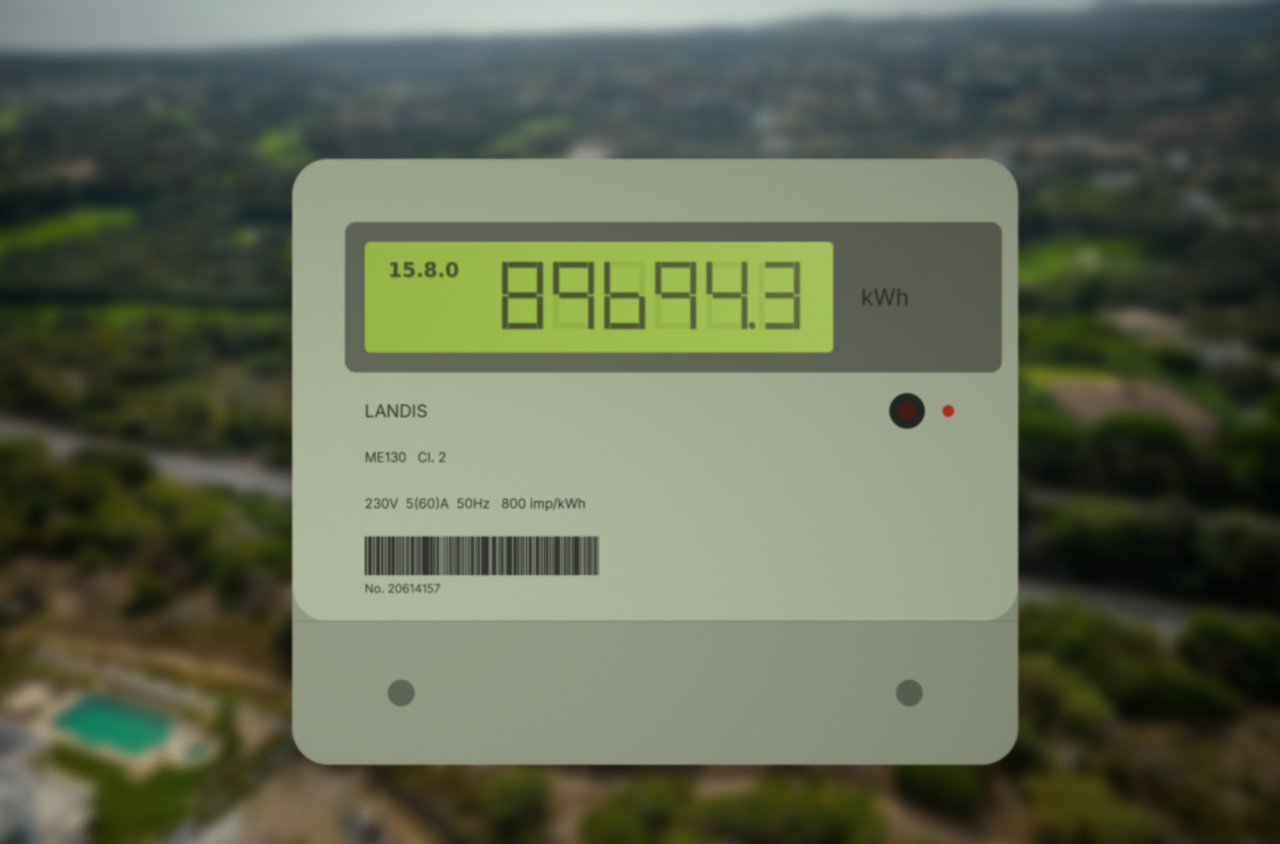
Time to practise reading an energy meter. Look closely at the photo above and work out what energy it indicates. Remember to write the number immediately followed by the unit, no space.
89694.3kWh
